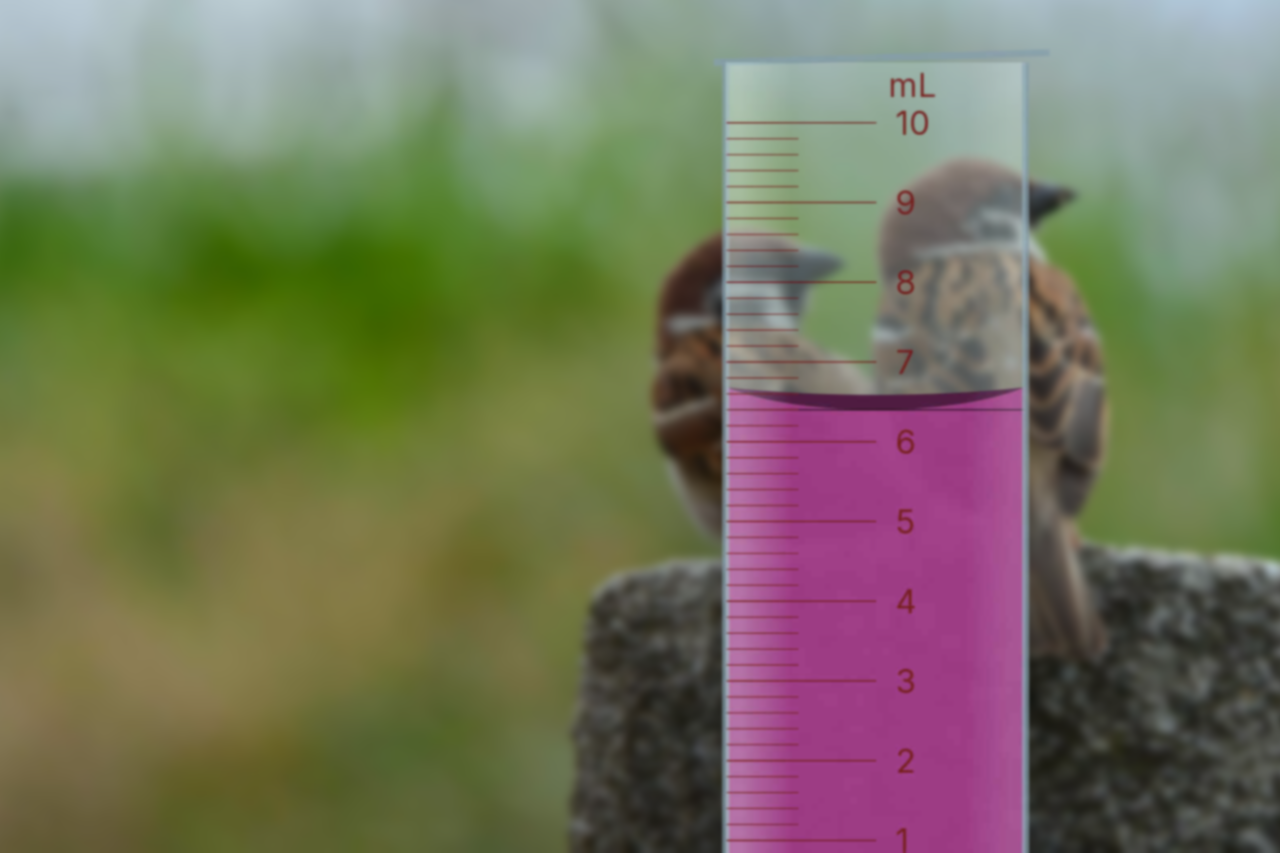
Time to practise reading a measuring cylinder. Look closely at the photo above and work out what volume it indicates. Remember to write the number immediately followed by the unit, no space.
6.4mL
